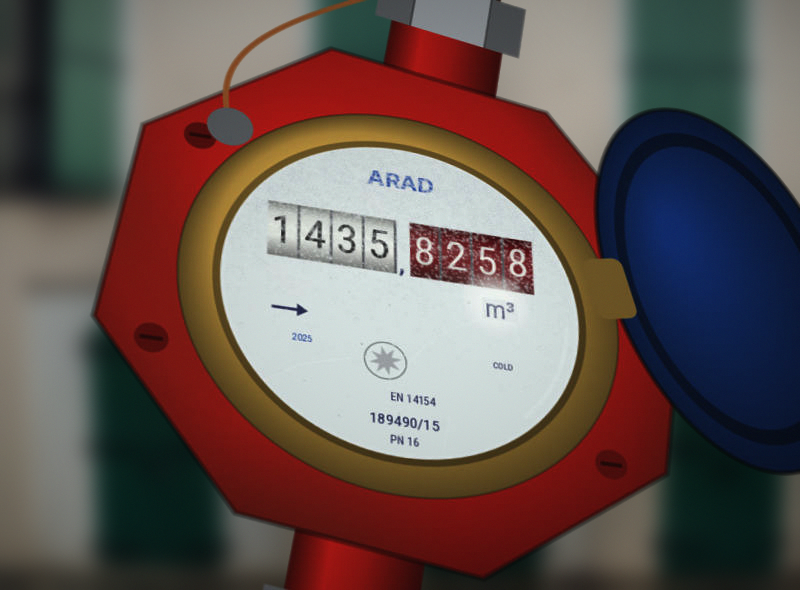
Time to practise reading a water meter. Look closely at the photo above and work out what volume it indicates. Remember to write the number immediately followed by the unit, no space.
1435.8258m³
